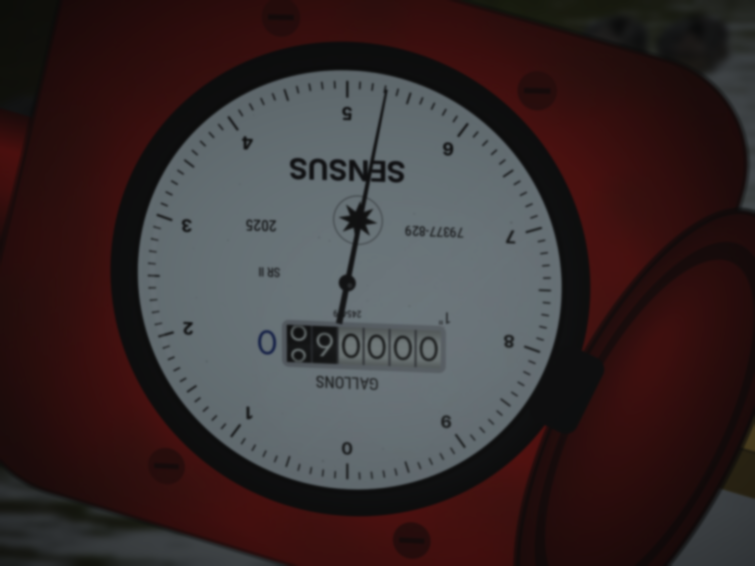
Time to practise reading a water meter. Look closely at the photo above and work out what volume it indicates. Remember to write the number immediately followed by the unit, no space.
685.3gal
